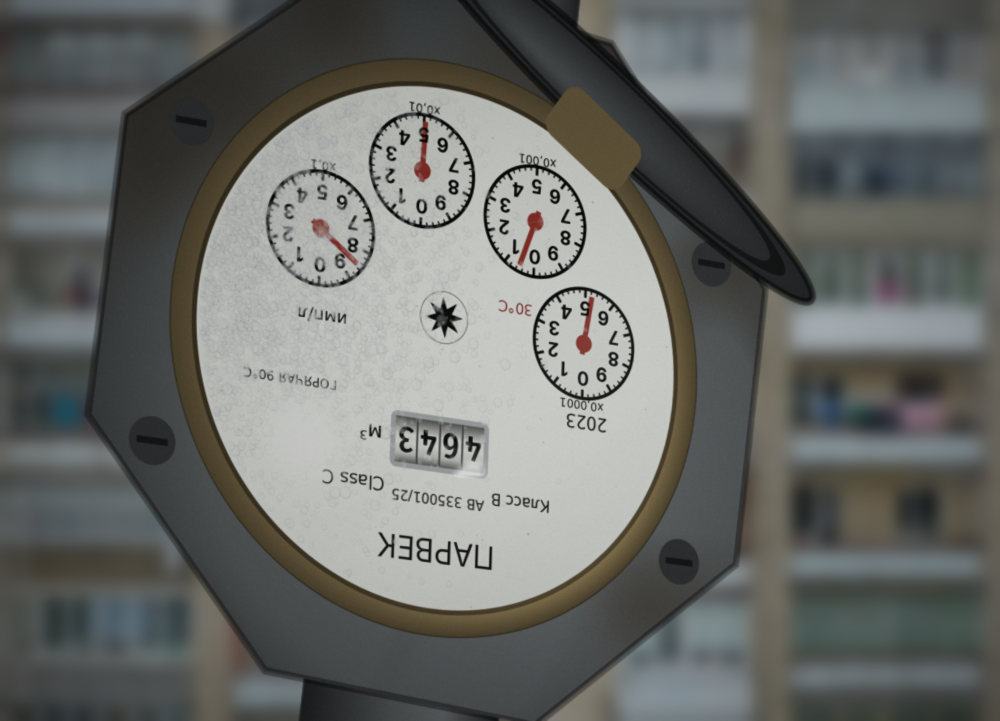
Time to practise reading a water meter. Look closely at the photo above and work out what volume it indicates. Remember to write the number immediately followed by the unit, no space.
4643.8505m³
